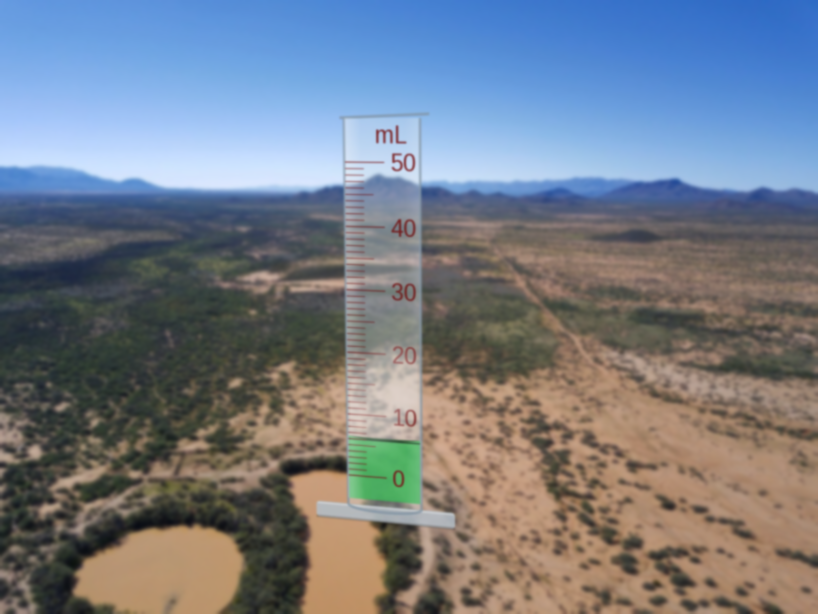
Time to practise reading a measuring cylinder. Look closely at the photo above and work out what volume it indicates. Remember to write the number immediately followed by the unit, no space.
6mL
